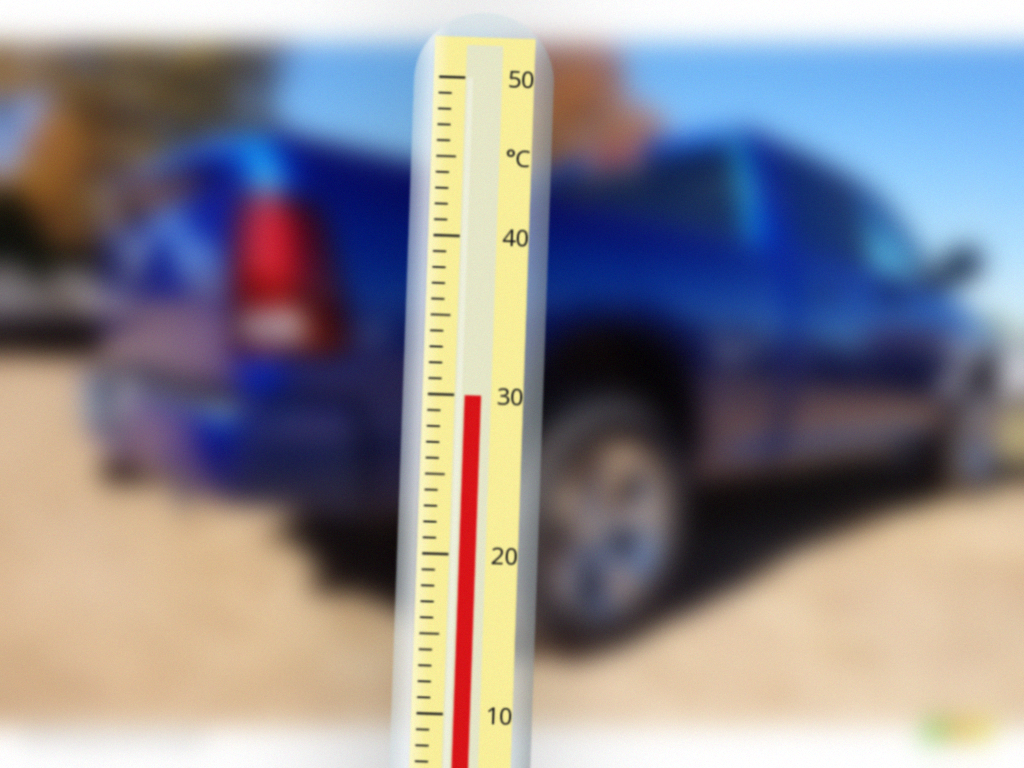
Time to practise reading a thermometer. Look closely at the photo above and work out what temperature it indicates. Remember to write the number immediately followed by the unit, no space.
30°C
